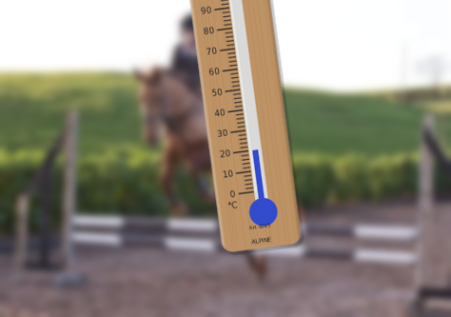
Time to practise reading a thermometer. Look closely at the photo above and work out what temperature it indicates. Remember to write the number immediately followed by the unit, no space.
20°C
